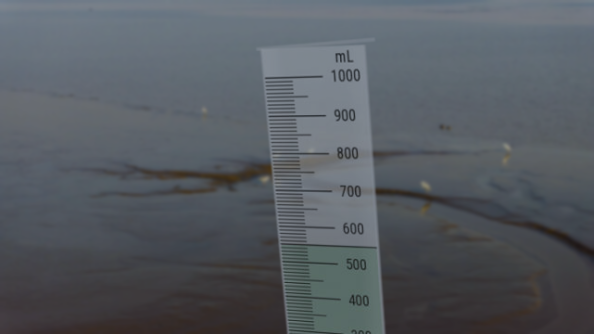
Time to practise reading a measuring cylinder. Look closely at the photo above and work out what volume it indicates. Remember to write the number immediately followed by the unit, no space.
550mL
